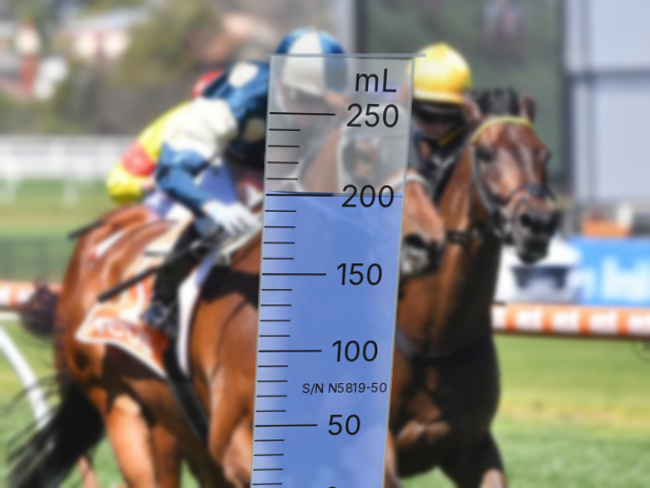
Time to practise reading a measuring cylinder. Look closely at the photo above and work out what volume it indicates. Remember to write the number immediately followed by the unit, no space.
200mL
